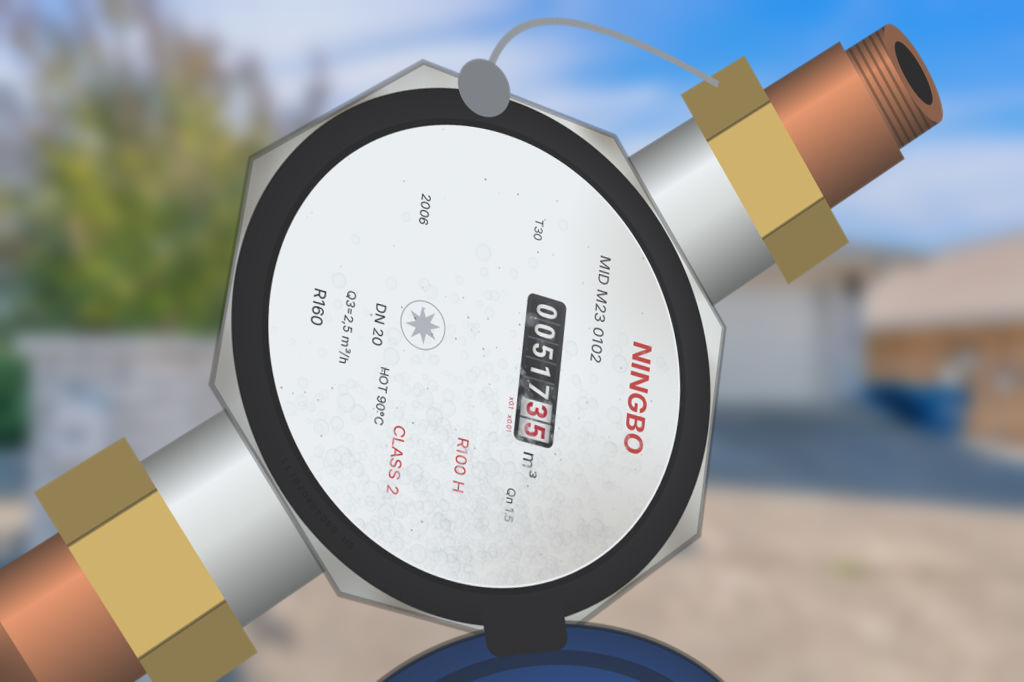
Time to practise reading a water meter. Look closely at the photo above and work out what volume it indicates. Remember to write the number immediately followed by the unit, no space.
517.35m³
